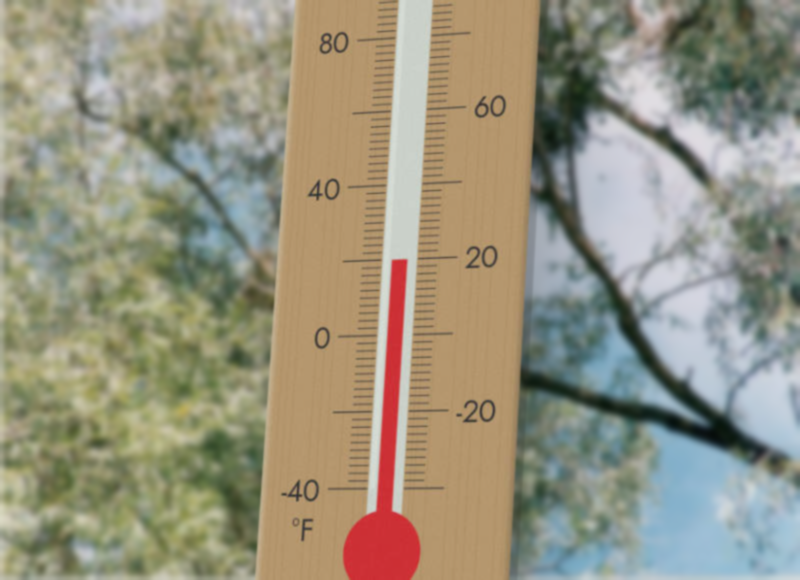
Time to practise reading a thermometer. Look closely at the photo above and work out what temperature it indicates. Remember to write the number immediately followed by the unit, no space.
20°F
